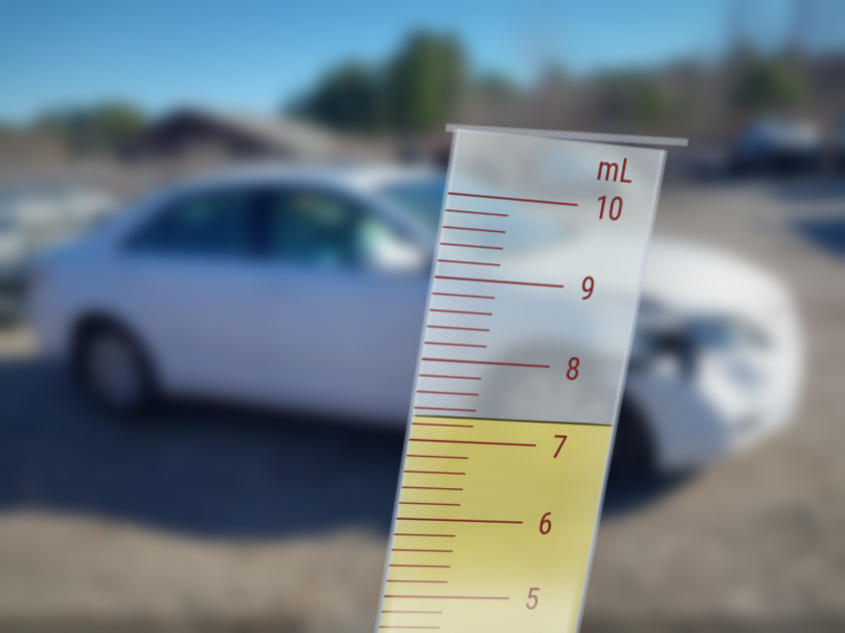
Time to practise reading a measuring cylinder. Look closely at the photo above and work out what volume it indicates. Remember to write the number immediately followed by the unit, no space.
7.3mL
